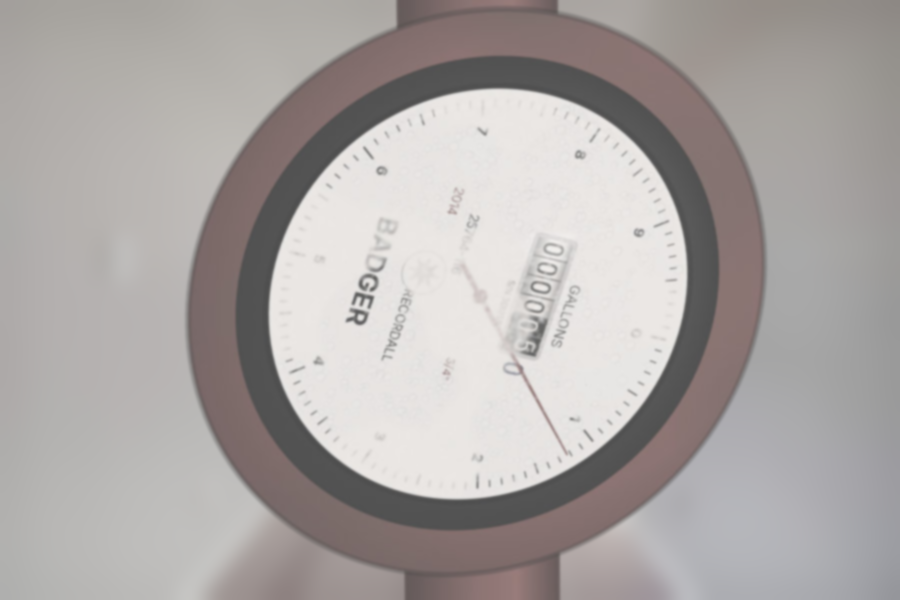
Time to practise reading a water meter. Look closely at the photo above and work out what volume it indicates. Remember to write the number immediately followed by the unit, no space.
51.2gal
